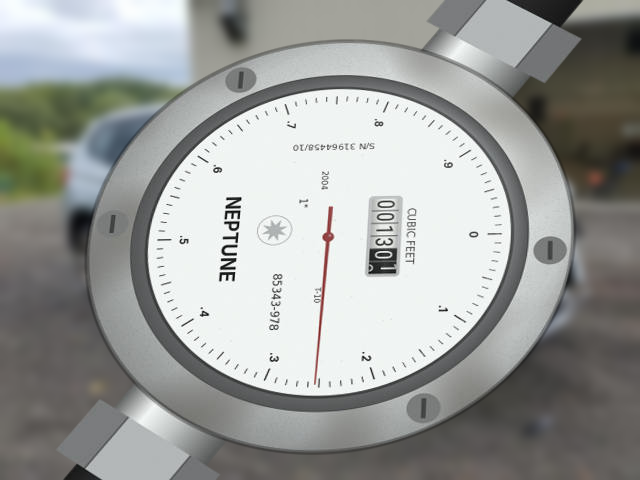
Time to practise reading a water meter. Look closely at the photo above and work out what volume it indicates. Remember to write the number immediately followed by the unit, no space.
1301.25ft³
